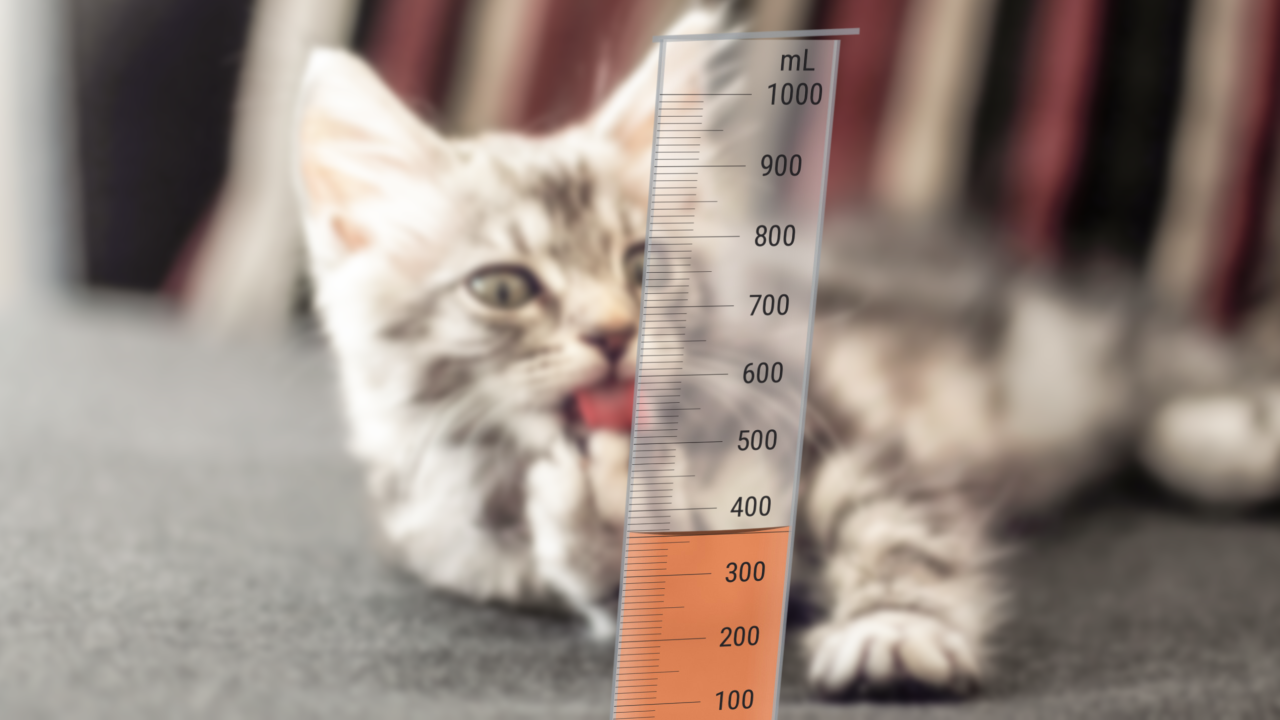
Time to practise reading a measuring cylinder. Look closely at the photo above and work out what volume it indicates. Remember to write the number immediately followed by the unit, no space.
360mL
